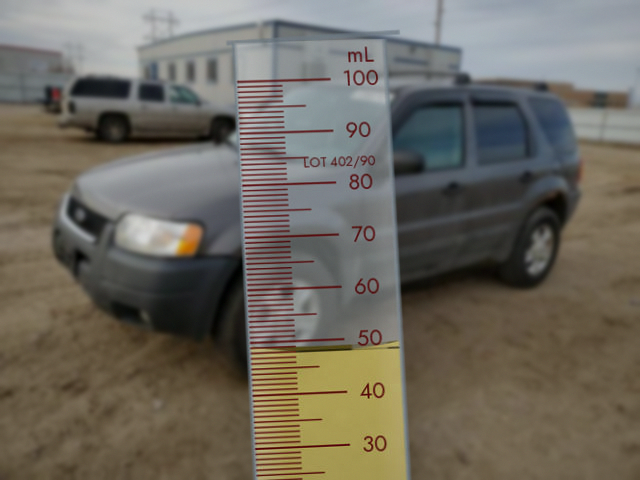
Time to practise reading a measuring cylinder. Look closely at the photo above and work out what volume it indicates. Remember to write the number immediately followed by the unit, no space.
48mL
